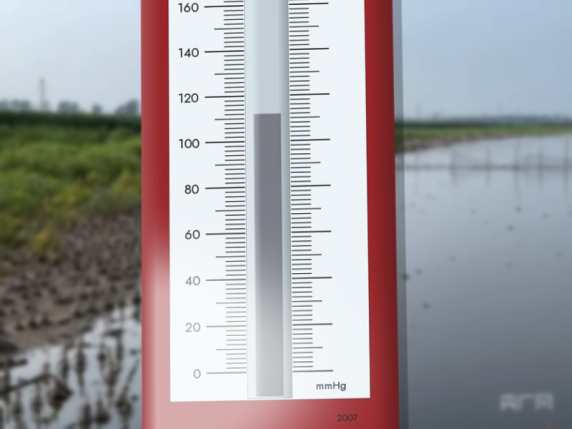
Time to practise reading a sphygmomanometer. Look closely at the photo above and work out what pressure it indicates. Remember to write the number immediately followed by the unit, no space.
112mmHg
